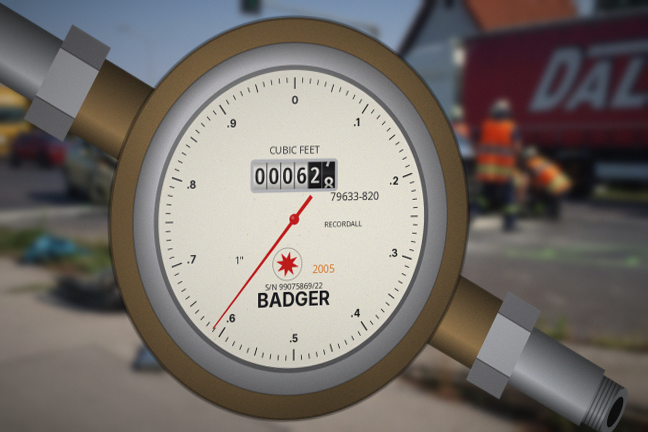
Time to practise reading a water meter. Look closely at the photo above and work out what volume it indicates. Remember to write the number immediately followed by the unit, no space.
627.61ft³
